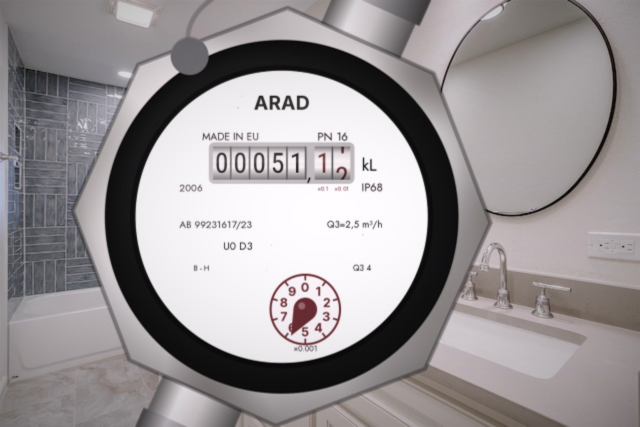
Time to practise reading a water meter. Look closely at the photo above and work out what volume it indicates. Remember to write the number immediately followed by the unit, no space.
51.115kL
